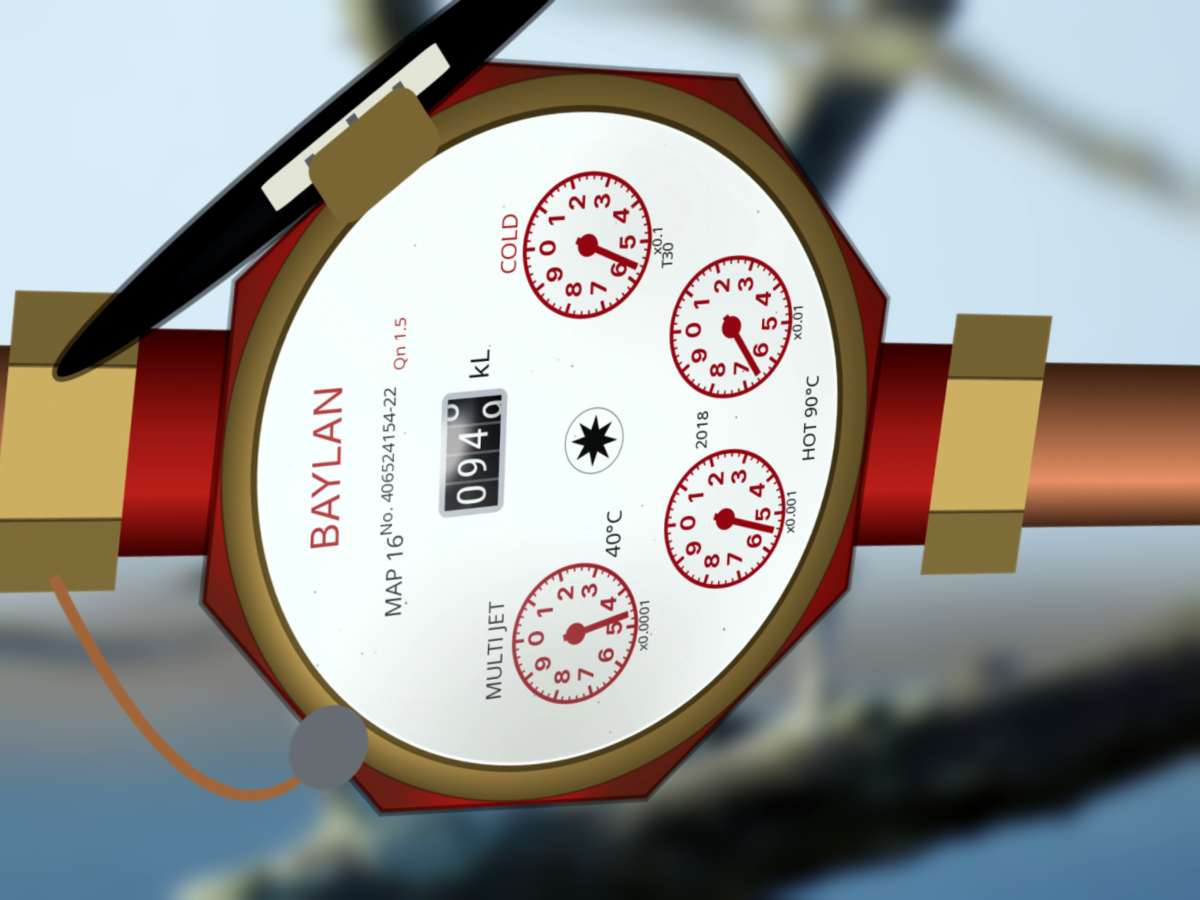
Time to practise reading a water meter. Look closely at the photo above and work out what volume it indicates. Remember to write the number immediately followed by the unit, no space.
948.5654kL
